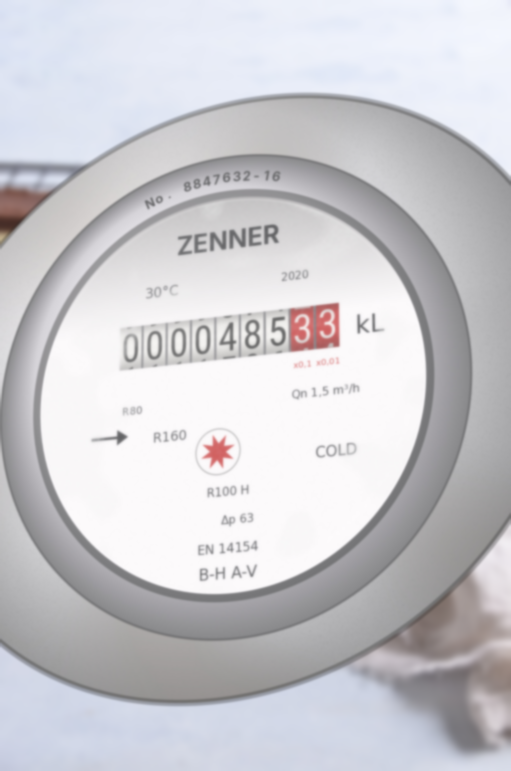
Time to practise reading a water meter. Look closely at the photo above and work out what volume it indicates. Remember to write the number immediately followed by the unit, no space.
485.33kL
